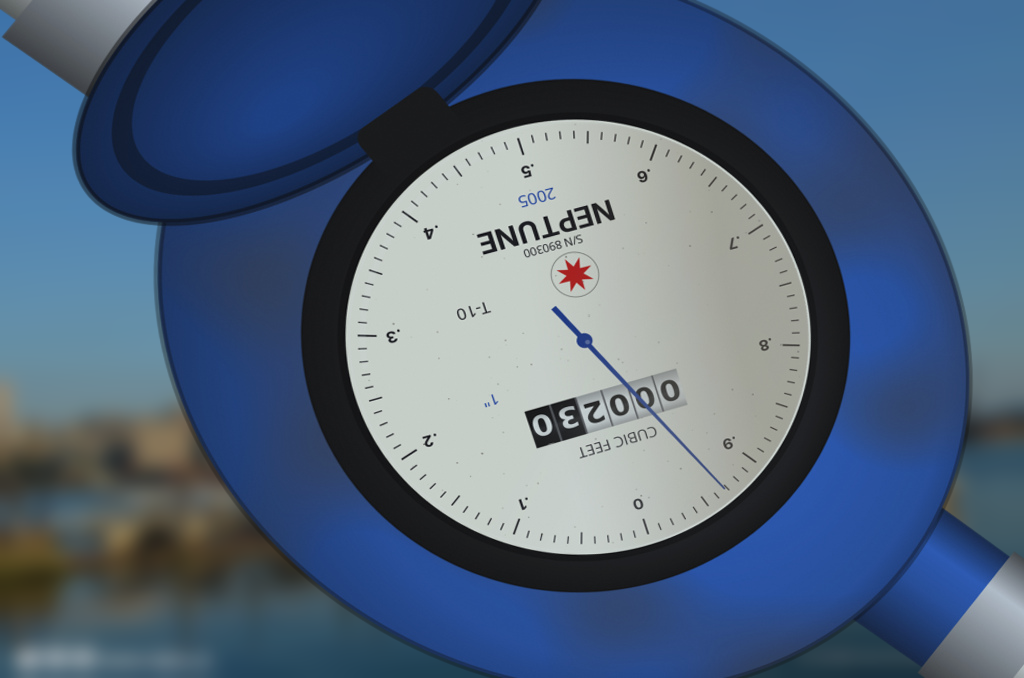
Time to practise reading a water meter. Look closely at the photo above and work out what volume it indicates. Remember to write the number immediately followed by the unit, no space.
229.93ft³
